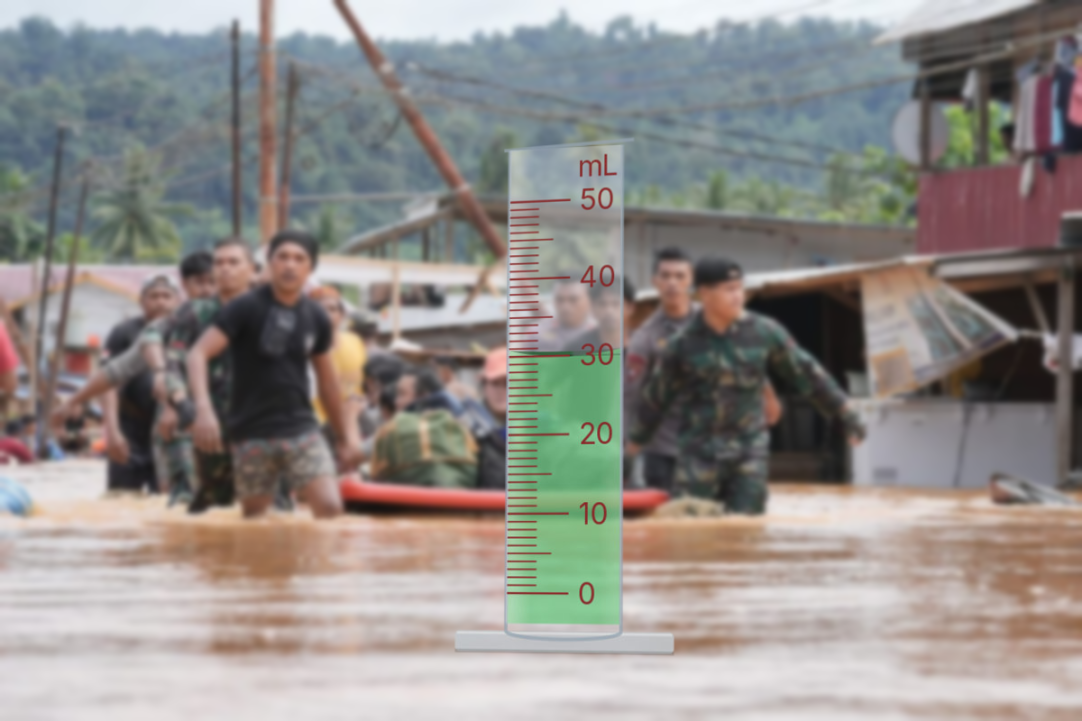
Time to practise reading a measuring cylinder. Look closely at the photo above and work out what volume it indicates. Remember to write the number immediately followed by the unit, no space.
30mL
